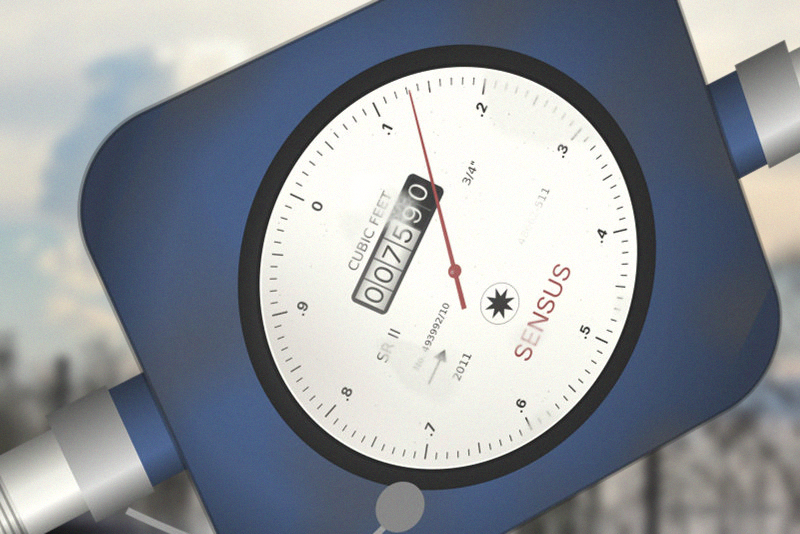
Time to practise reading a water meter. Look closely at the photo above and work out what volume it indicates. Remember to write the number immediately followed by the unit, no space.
7590.13ft³
